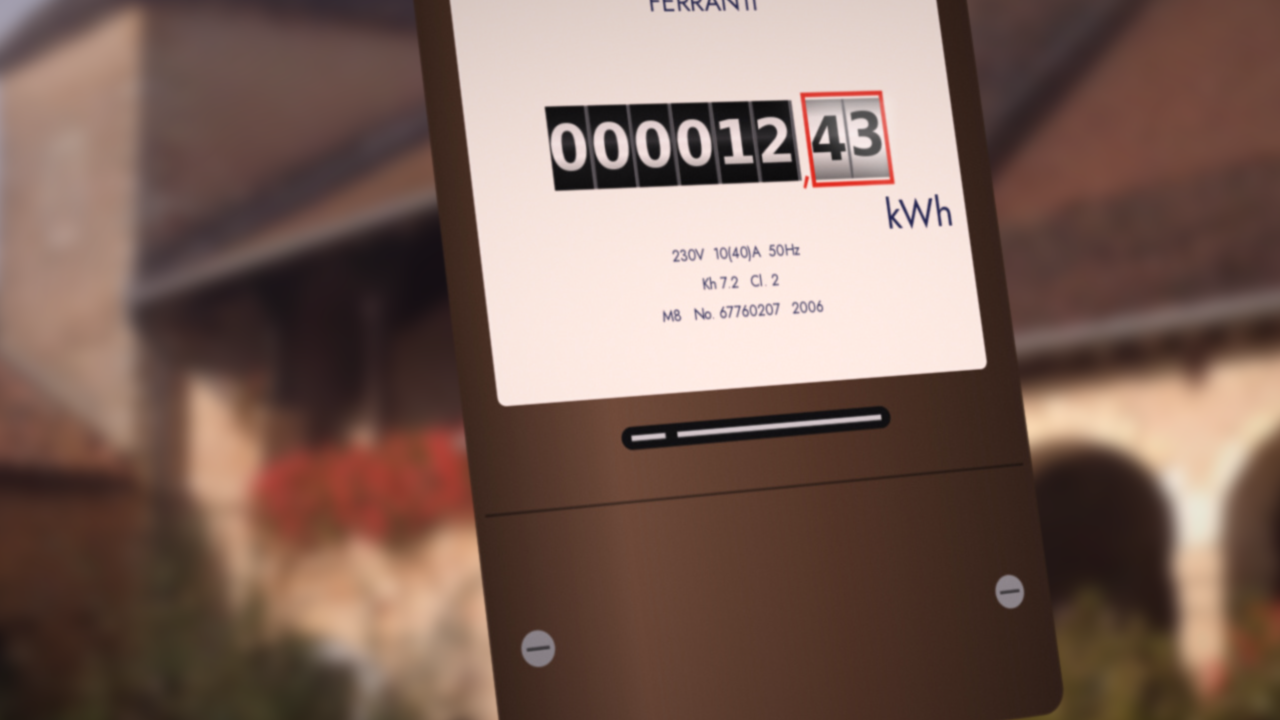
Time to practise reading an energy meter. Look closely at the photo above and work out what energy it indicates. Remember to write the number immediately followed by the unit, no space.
12.43kWh
